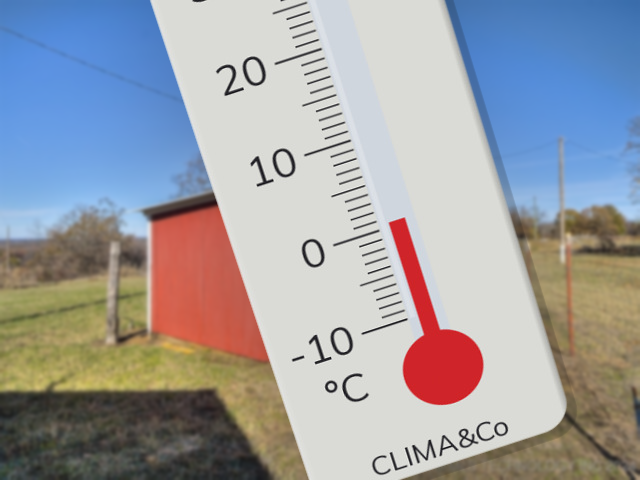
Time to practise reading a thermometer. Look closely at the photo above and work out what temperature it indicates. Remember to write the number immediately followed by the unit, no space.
0.5°C
